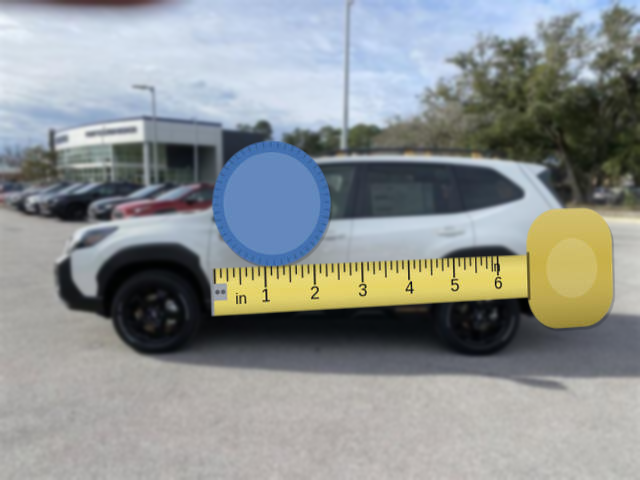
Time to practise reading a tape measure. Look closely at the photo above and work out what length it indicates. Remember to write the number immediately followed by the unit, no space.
2.375in
